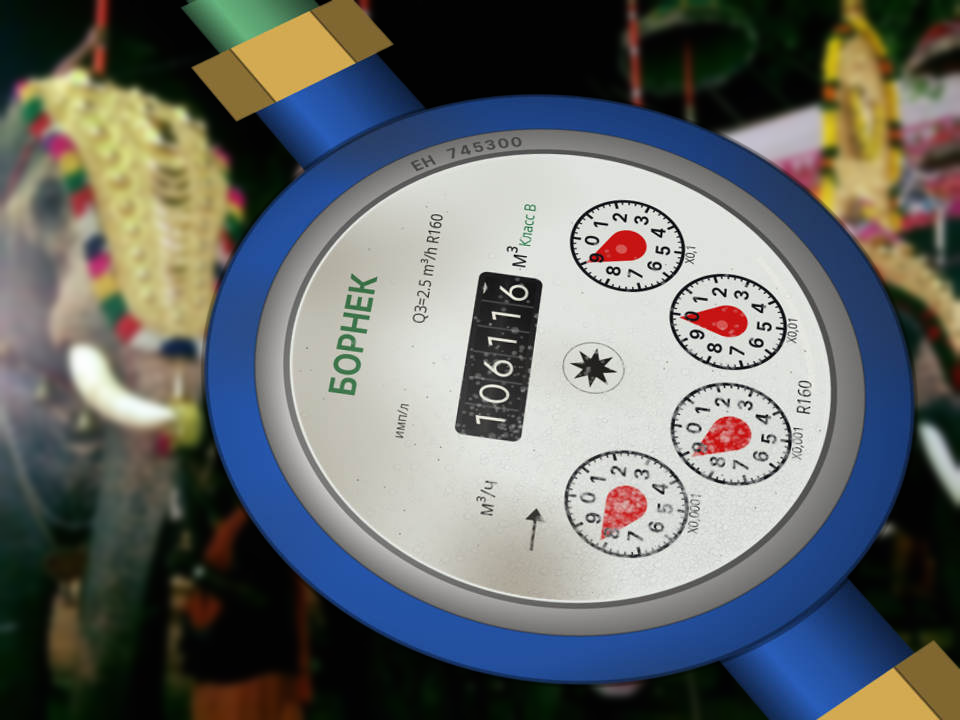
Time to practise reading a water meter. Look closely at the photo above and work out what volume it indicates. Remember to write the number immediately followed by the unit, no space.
106115.8988m³
